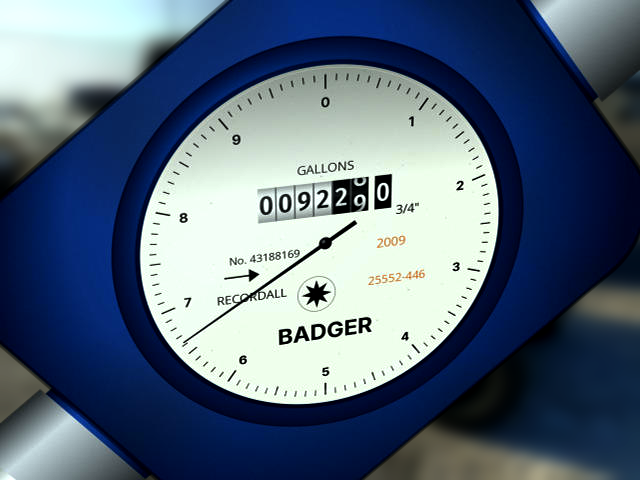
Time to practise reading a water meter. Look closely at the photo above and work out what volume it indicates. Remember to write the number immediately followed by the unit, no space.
92286.6gal
